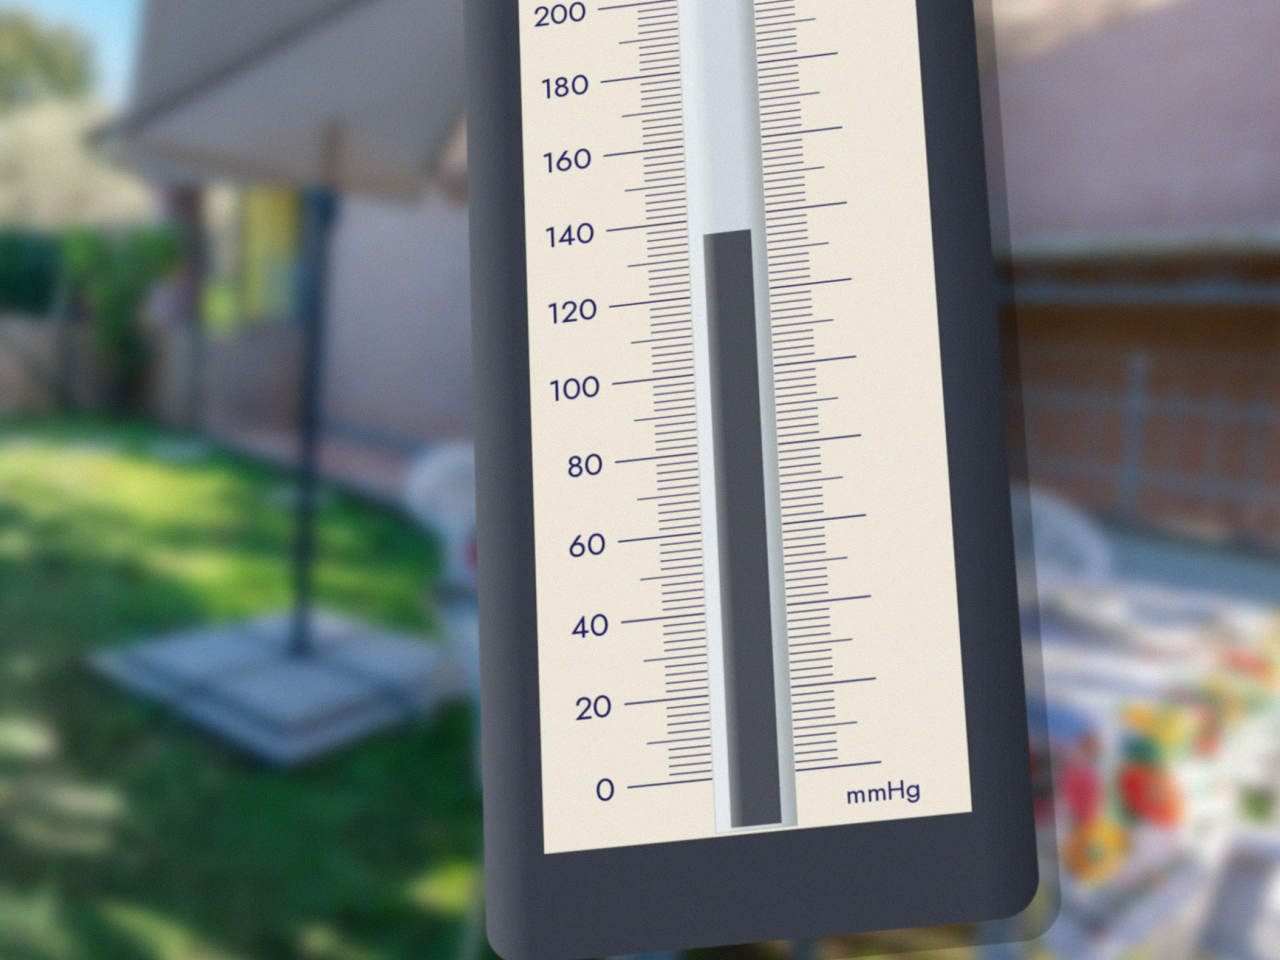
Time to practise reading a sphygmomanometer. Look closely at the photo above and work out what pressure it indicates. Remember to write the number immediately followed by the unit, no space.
136mmHg
